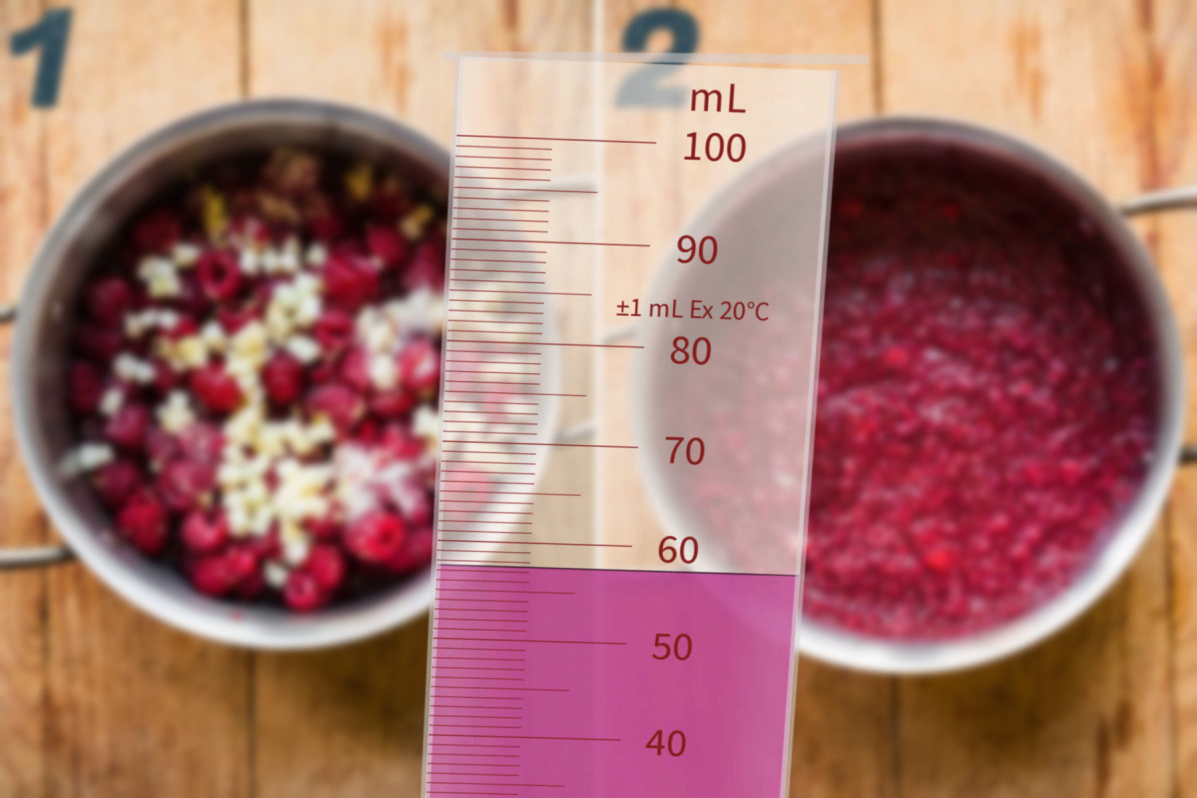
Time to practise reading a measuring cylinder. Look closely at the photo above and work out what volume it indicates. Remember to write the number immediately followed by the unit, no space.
57.5mL
